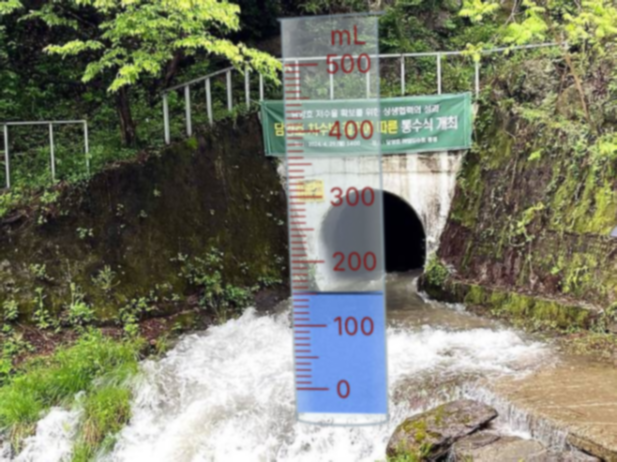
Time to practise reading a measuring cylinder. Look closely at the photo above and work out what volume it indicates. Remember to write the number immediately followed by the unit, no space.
150mL
